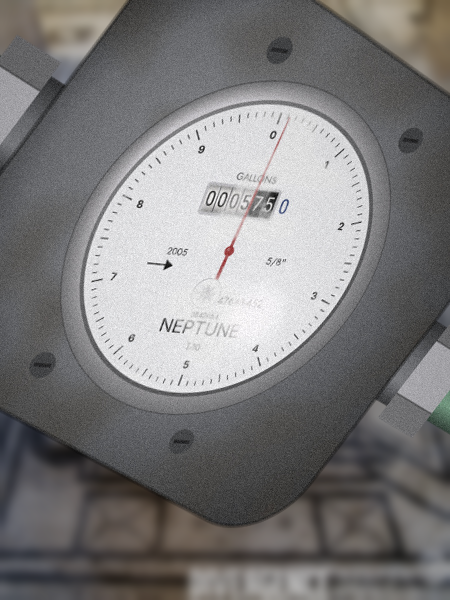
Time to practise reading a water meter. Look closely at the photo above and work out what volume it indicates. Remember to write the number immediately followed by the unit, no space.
5750.1gal
